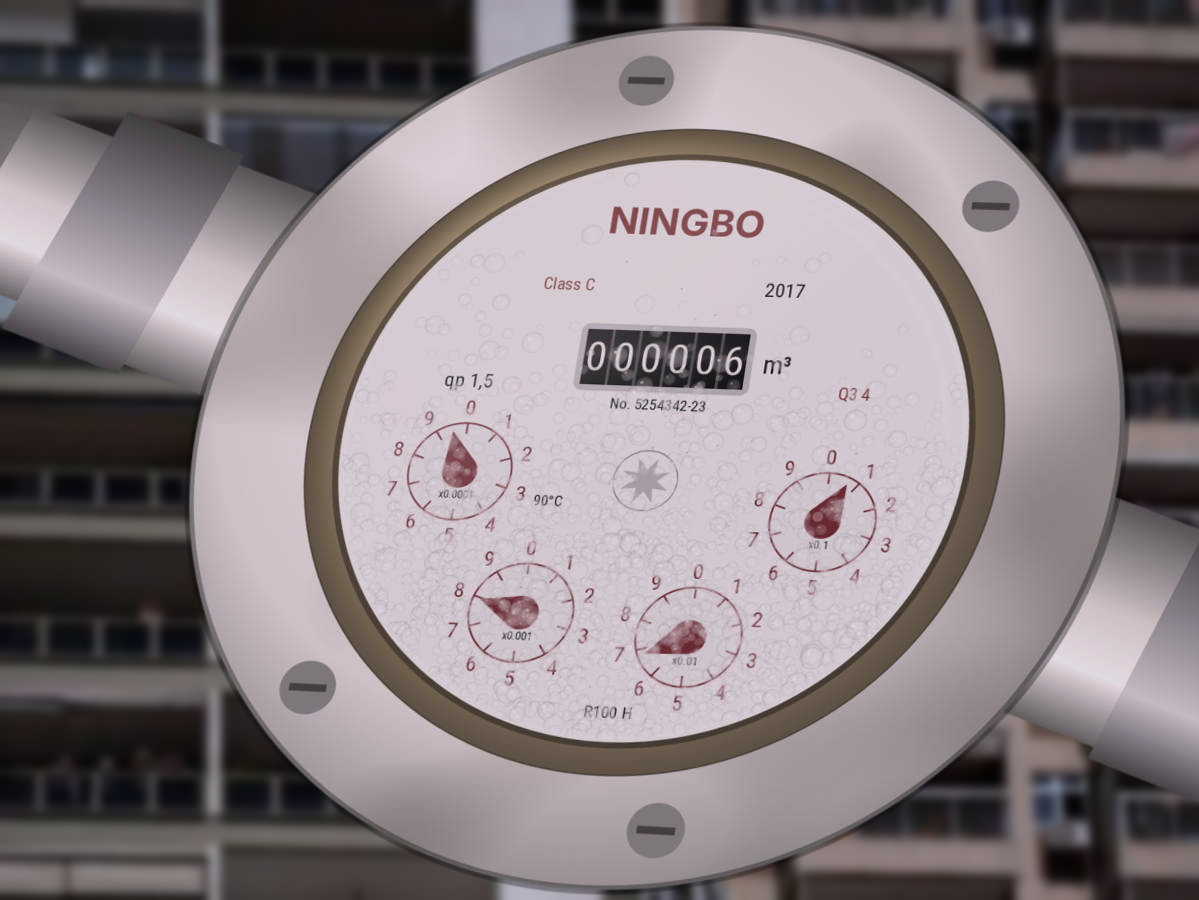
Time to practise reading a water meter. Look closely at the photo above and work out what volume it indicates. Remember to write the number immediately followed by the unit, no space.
6.0679m³
